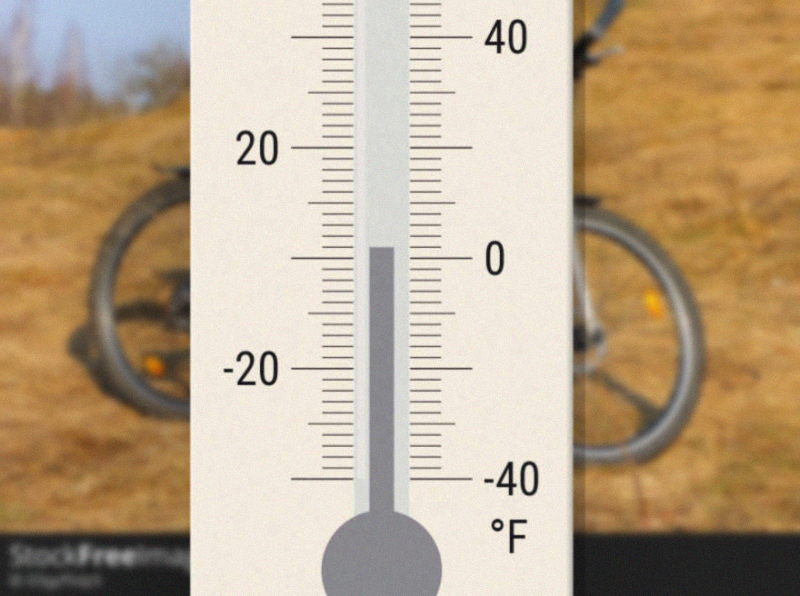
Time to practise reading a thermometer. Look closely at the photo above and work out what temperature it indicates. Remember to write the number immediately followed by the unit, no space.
2°F
